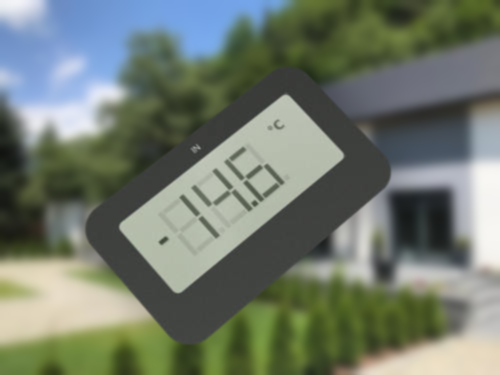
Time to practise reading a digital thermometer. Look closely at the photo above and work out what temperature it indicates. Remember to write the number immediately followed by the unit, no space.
-14.6°C
